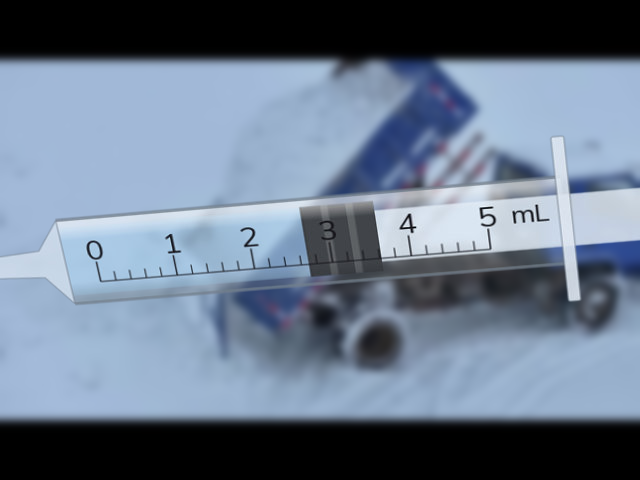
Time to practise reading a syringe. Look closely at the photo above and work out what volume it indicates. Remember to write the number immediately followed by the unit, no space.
2.7mL
